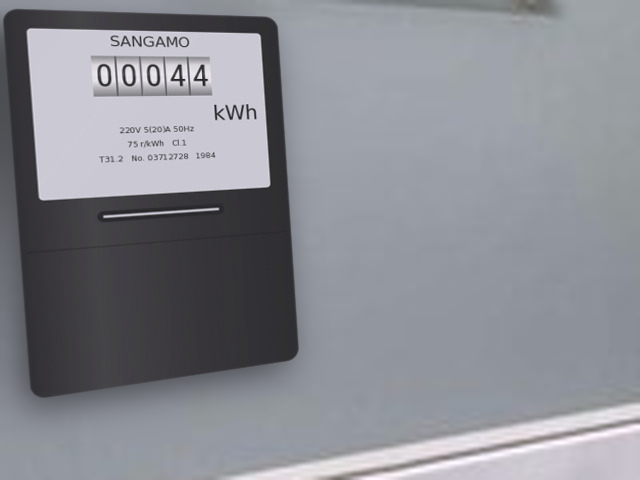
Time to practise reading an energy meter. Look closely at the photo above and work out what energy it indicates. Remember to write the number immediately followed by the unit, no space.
44kWh
